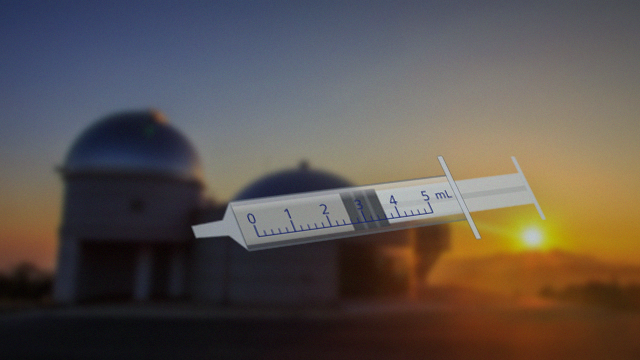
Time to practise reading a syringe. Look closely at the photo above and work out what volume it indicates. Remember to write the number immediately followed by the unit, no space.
2.6mL
